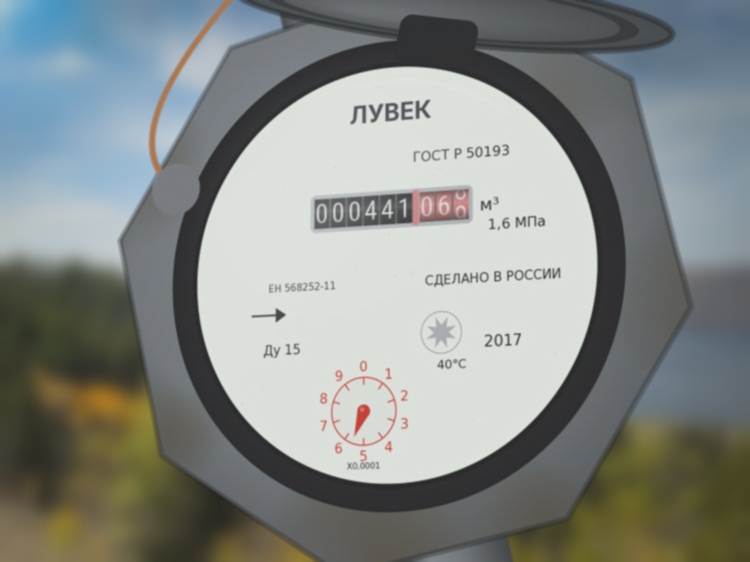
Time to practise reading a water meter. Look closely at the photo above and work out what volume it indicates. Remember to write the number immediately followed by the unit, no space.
441.0685m³
